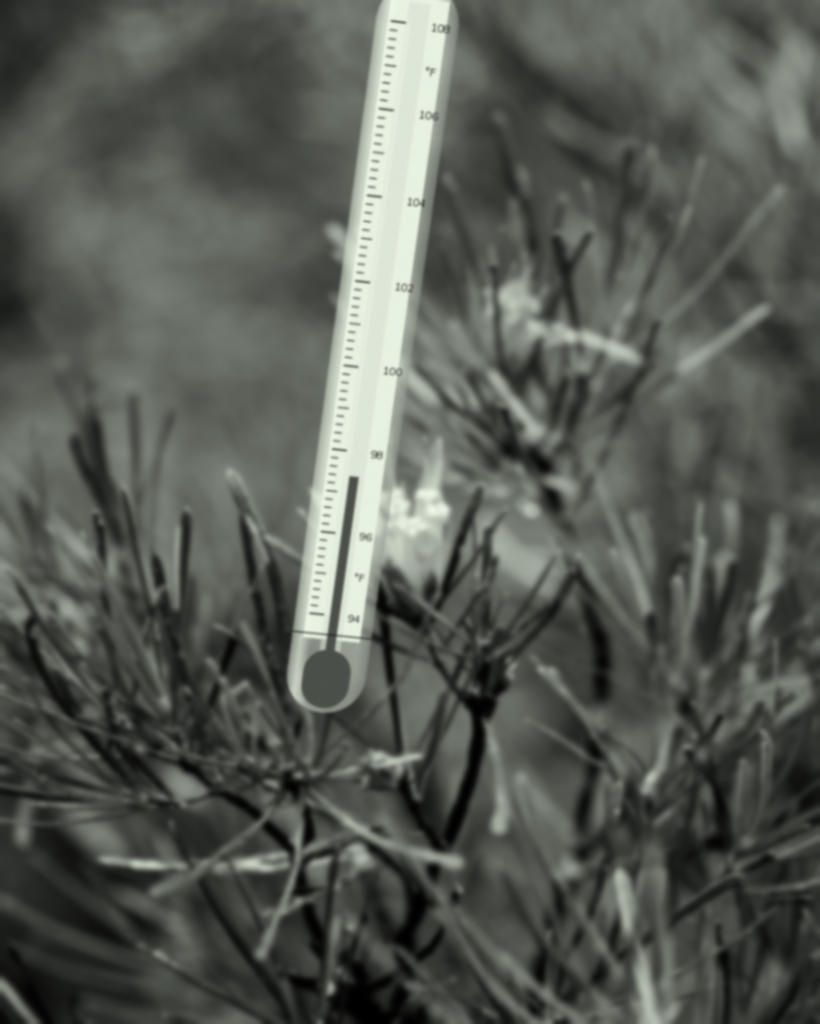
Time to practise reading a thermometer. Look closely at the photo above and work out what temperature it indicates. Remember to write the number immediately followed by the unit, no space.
97.4°F
